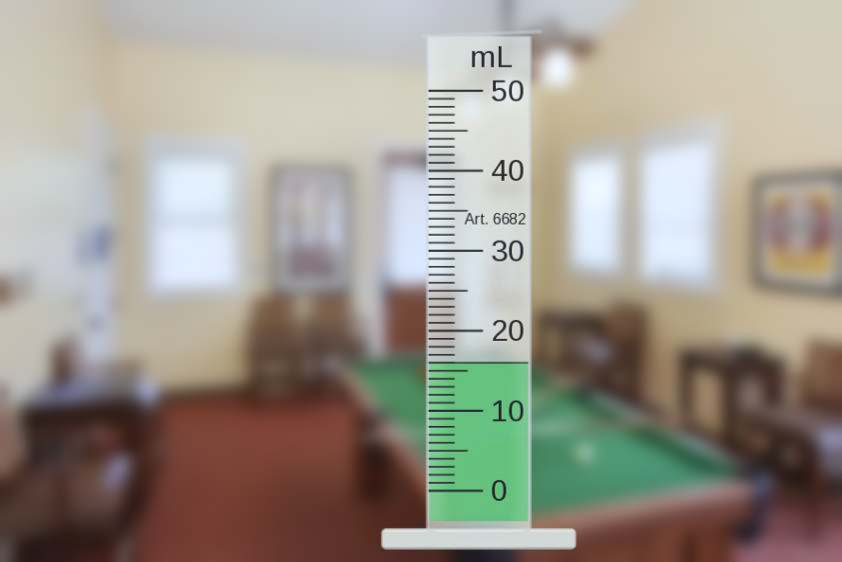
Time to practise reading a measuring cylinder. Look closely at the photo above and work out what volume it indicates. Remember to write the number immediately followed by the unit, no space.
16mL
